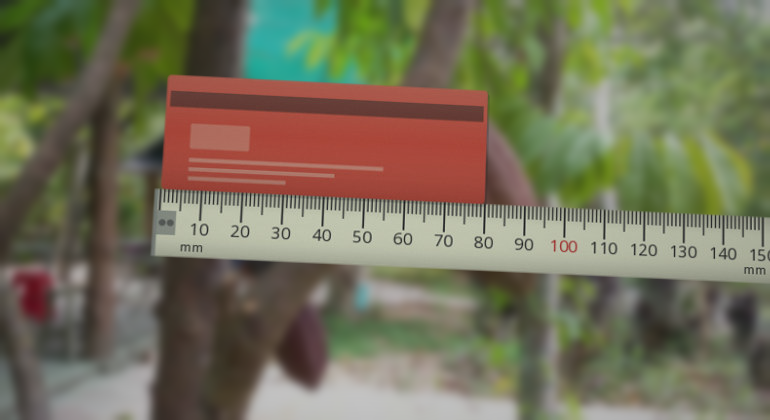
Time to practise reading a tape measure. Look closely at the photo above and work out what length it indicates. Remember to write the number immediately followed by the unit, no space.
80mm
